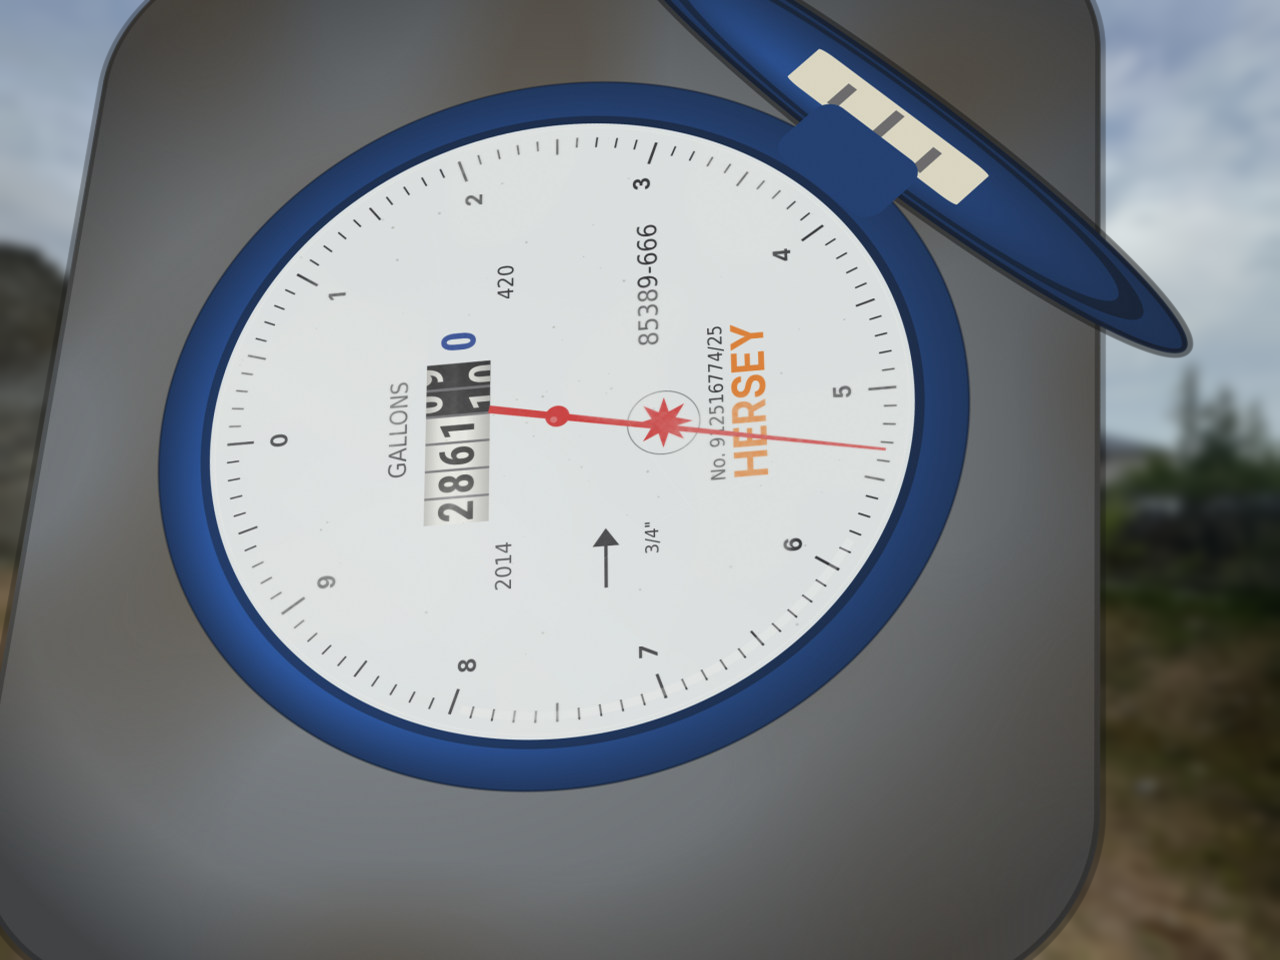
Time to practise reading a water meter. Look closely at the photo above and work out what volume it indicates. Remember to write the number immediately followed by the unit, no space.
2861095.3gal
